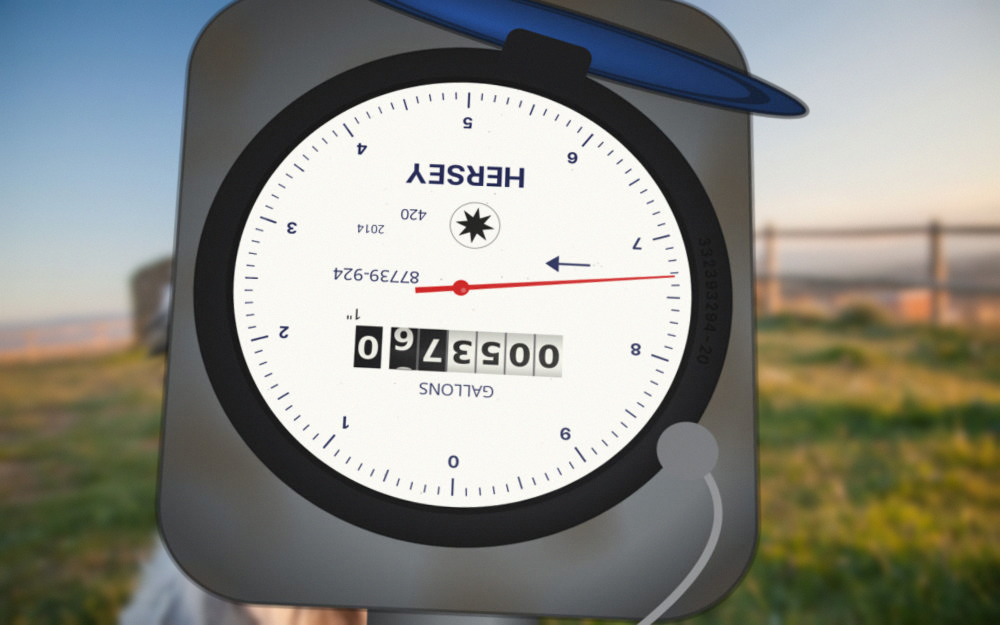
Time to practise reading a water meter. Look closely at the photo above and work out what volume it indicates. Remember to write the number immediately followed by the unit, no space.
53757.3gal
